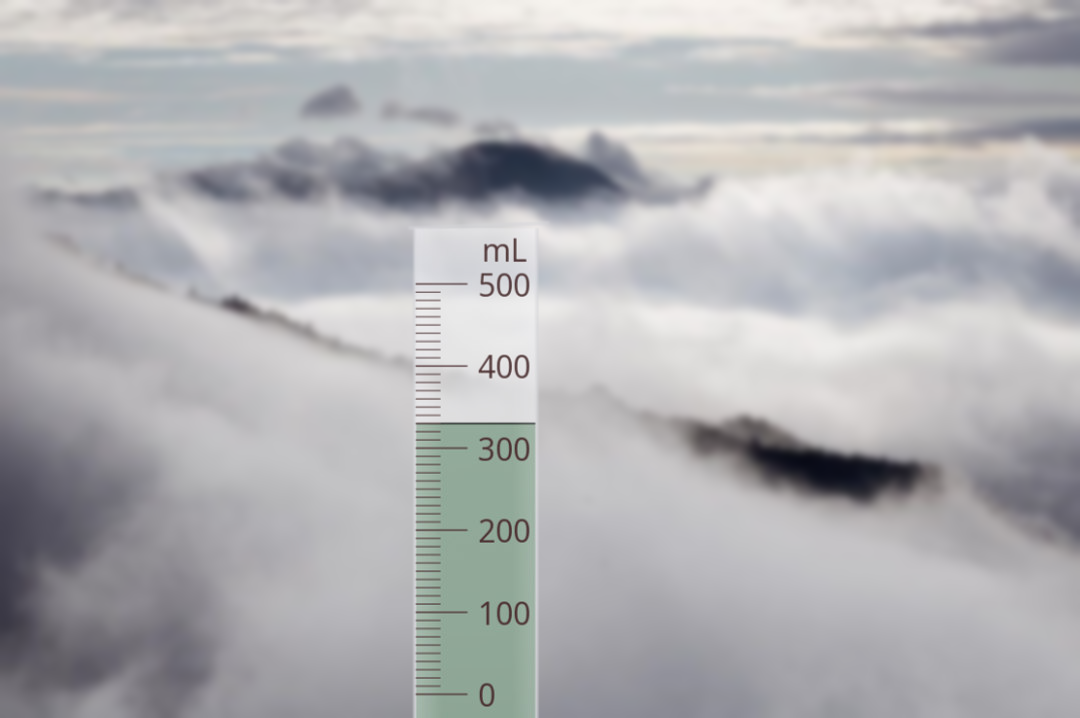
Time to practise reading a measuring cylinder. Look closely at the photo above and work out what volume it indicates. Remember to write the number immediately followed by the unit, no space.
330mL
